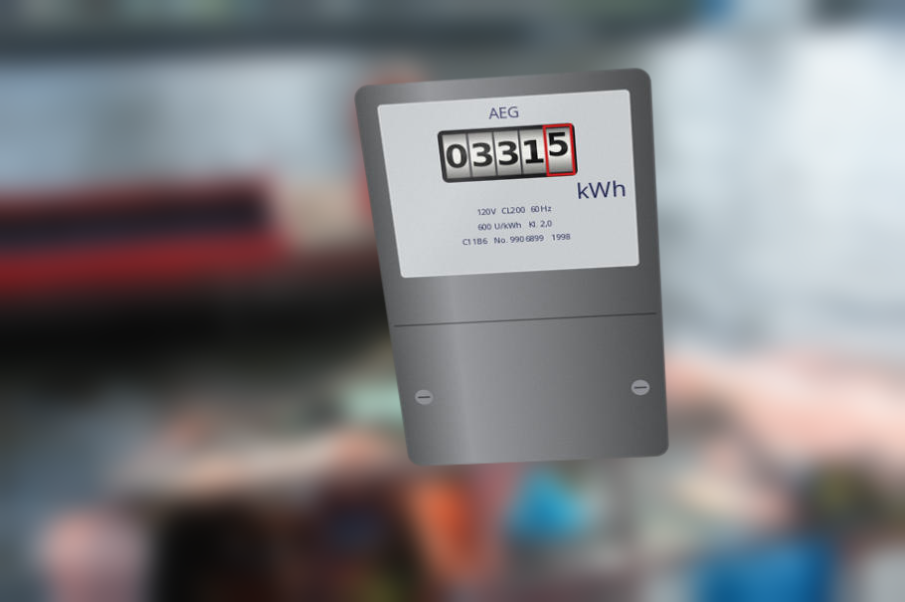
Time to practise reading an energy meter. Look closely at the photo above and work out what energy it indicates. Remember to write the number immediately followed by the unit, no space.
331.5kWh
